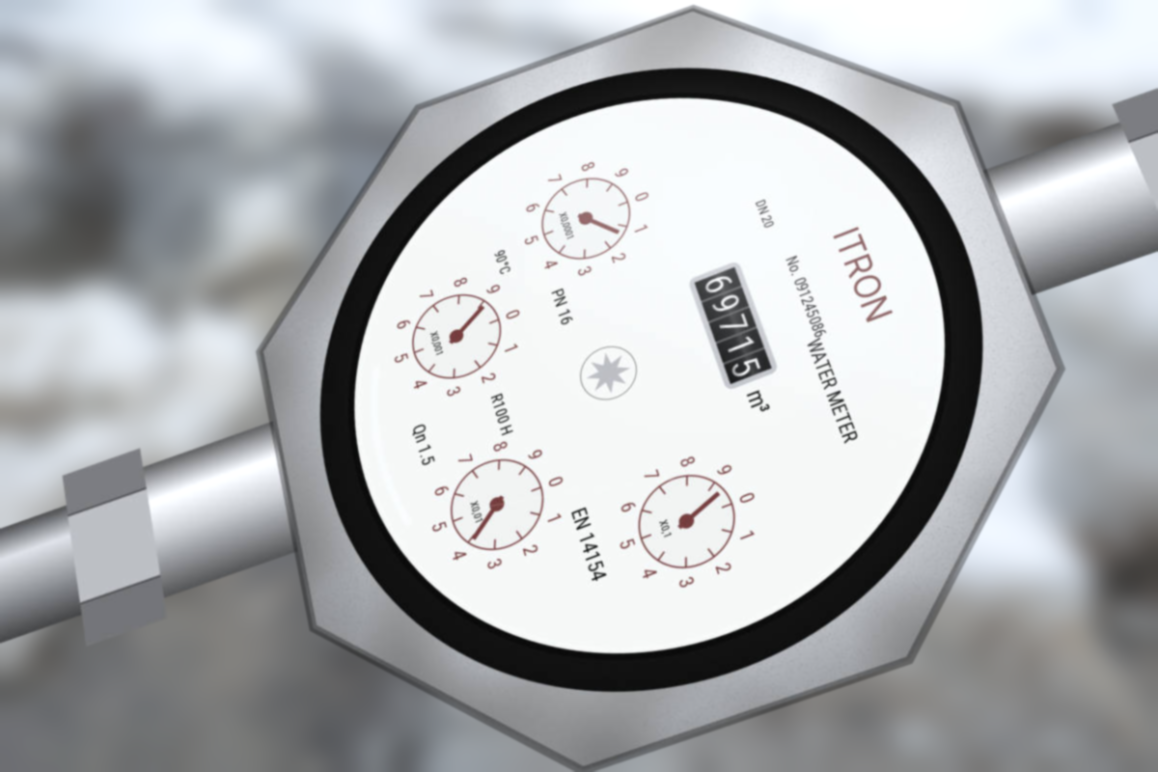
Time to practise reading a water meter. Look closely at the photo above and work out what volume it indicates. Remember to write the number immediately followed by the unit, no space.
69714.9391m³
